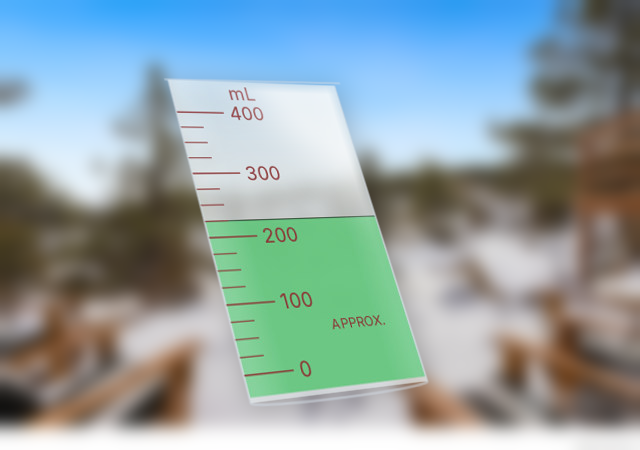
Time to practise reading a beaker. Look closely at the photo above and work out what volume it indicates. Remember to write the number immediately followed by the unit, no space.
225mL
